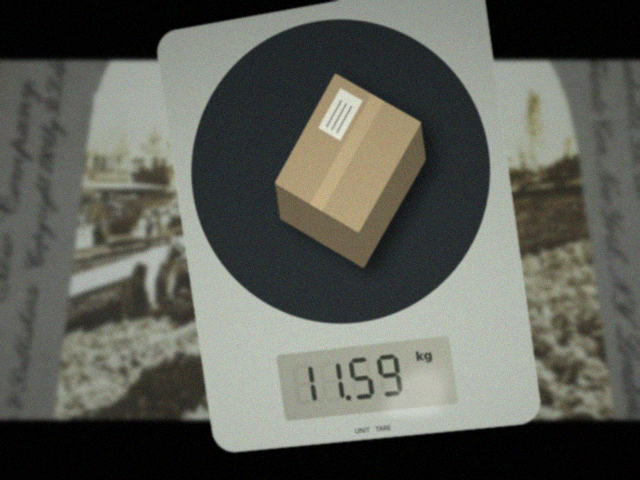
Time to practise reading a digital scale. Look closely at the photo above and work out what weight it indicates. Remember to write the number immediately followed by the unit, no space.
11.59kg
